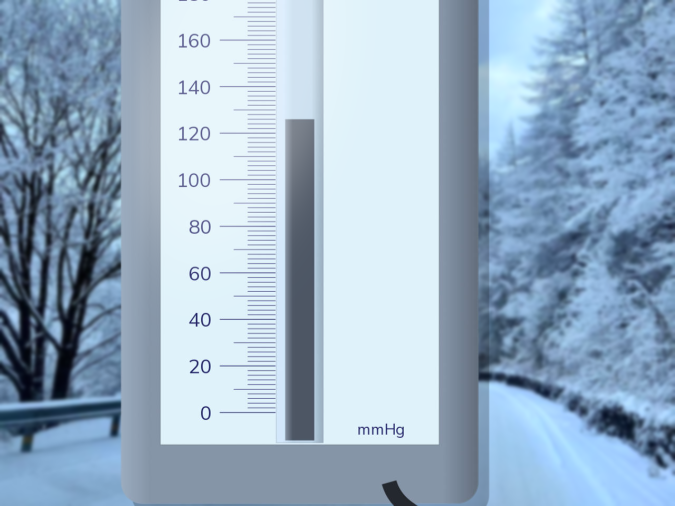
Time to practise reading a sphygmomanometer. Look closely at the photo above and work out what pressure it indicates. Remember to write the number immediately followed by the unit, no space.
126mmHg
